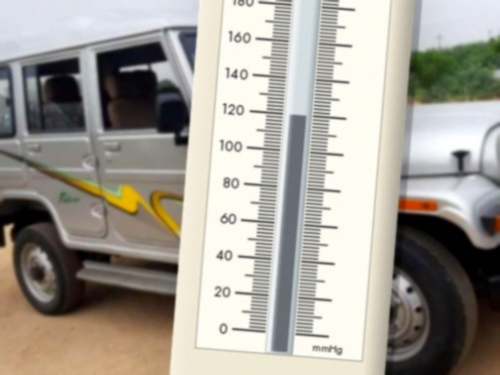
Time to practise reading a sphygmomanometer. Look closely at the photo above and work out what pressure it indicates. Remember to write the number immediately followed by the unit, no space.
120mmHg
